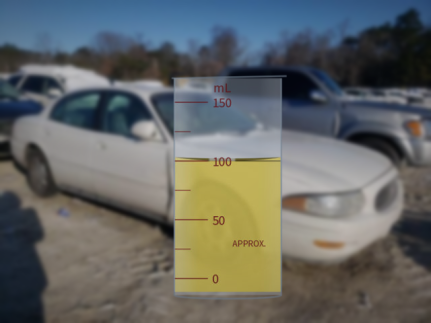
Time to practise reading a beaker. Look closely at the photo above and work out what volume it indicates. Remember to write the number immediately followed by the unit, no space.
100mL
